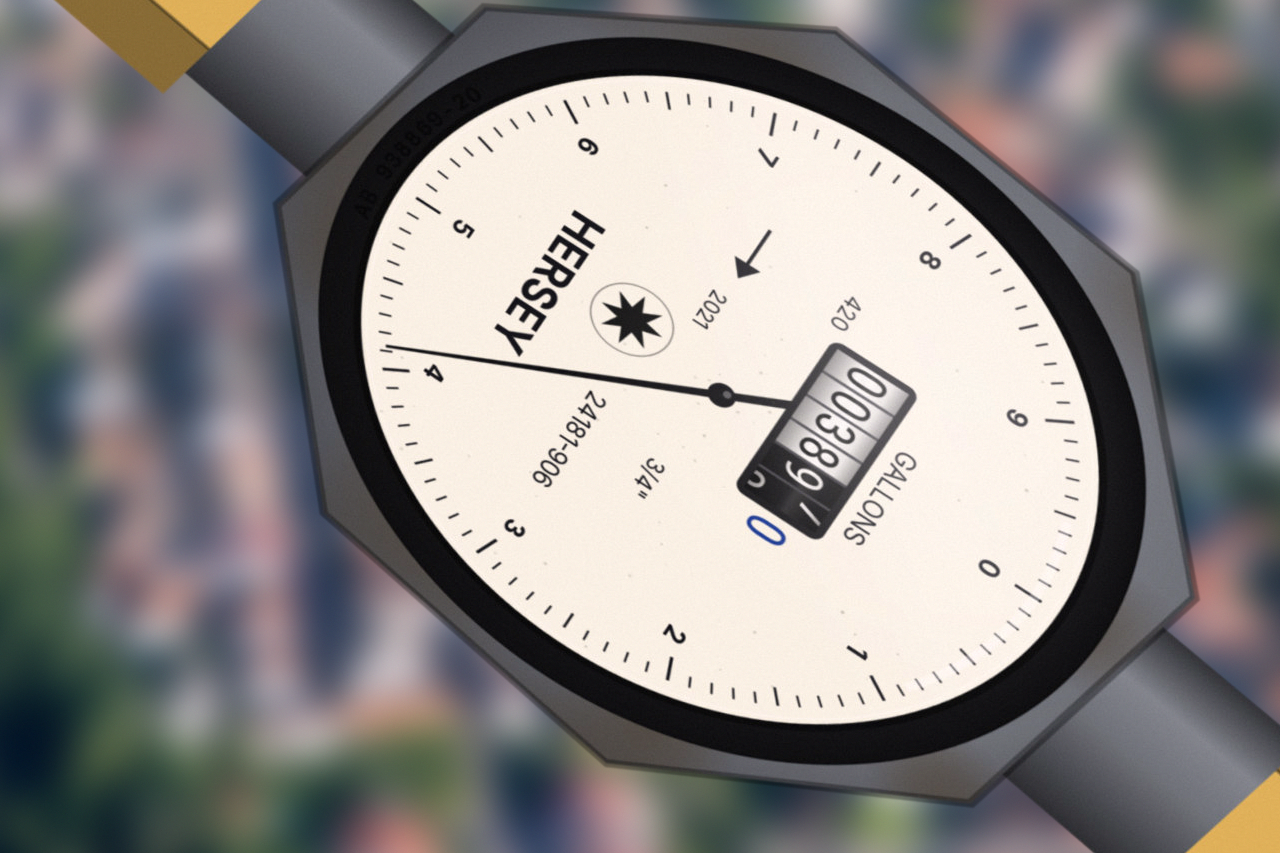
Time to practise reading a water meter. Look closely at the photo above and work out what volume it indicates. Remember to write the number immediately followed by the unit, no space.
38974.1gal
